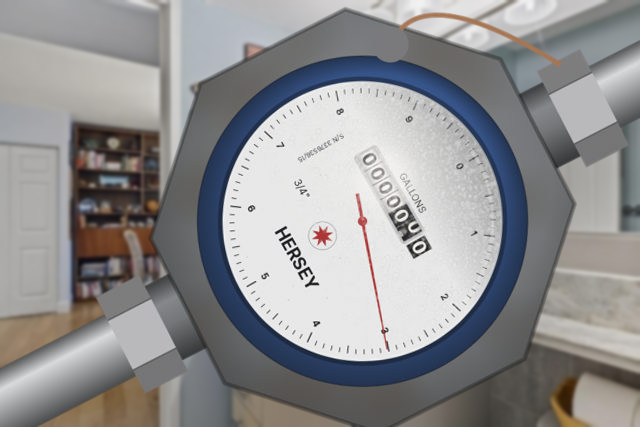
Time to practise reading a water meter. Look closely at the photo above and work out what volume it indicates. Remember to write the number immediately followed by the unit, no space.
3.0gal
